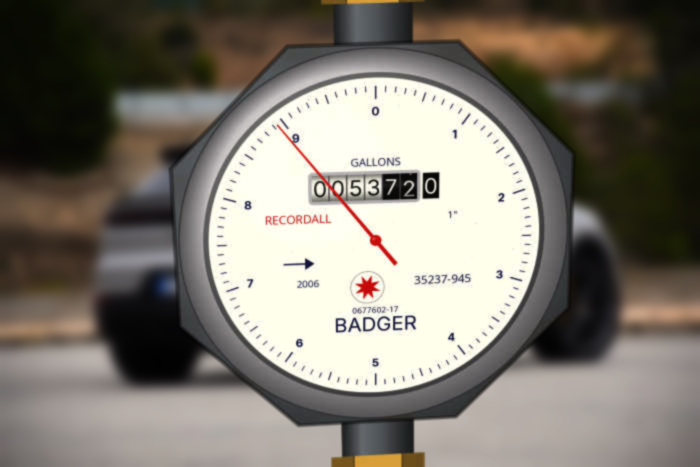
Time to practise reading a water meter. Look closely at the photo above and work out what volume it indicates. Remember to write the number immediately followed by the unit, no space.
53718.9gal
